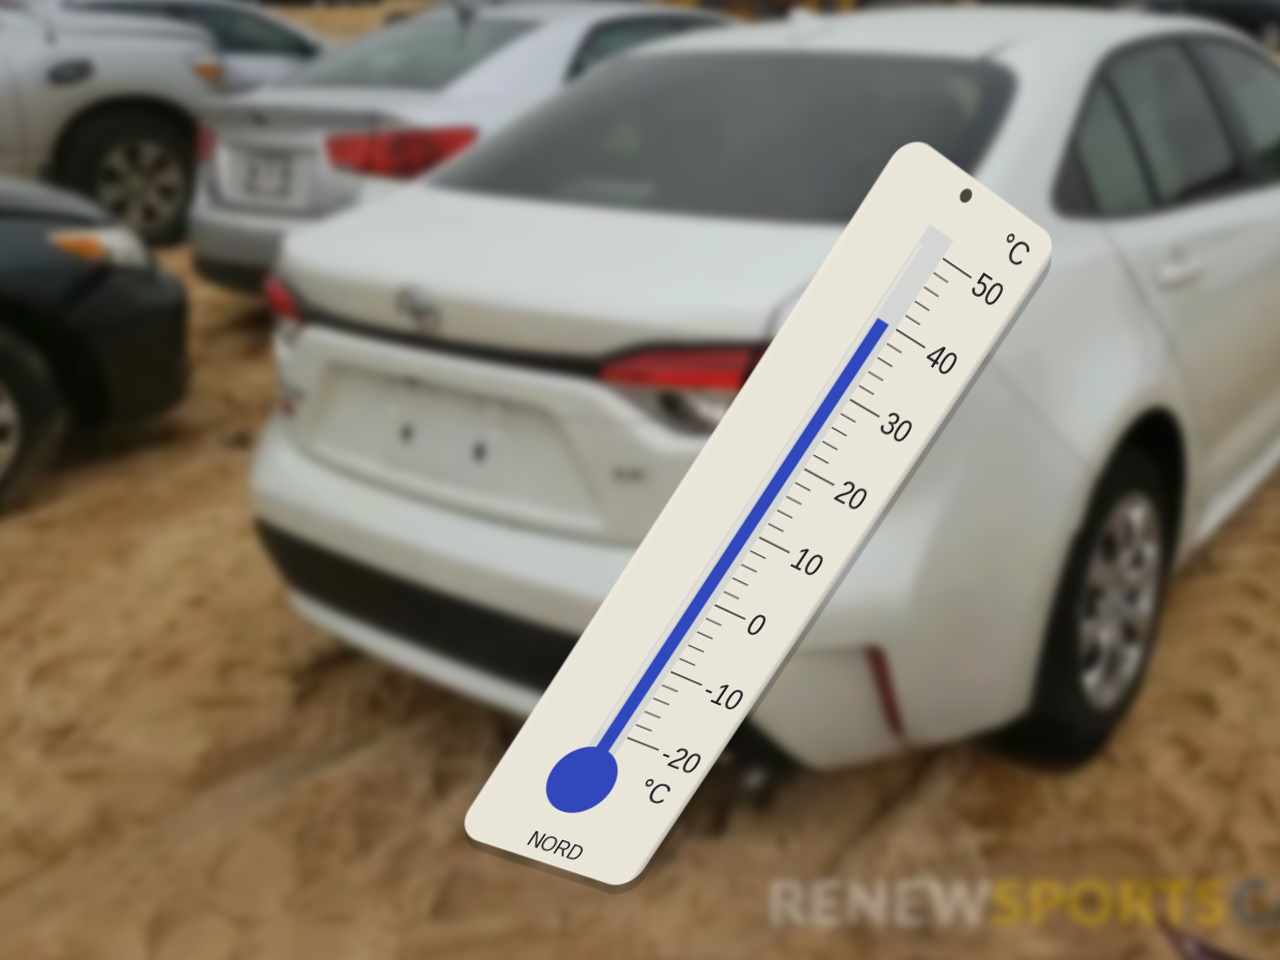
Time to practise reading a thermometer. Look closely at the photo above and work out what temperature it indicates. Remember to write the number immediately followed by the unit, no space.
40°C
